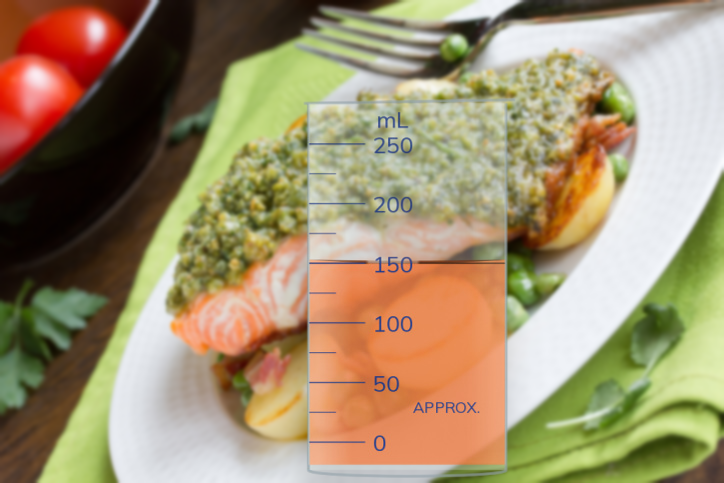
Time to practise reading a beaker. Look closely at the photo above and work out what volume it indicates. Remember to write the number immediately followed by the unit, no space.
150mL
